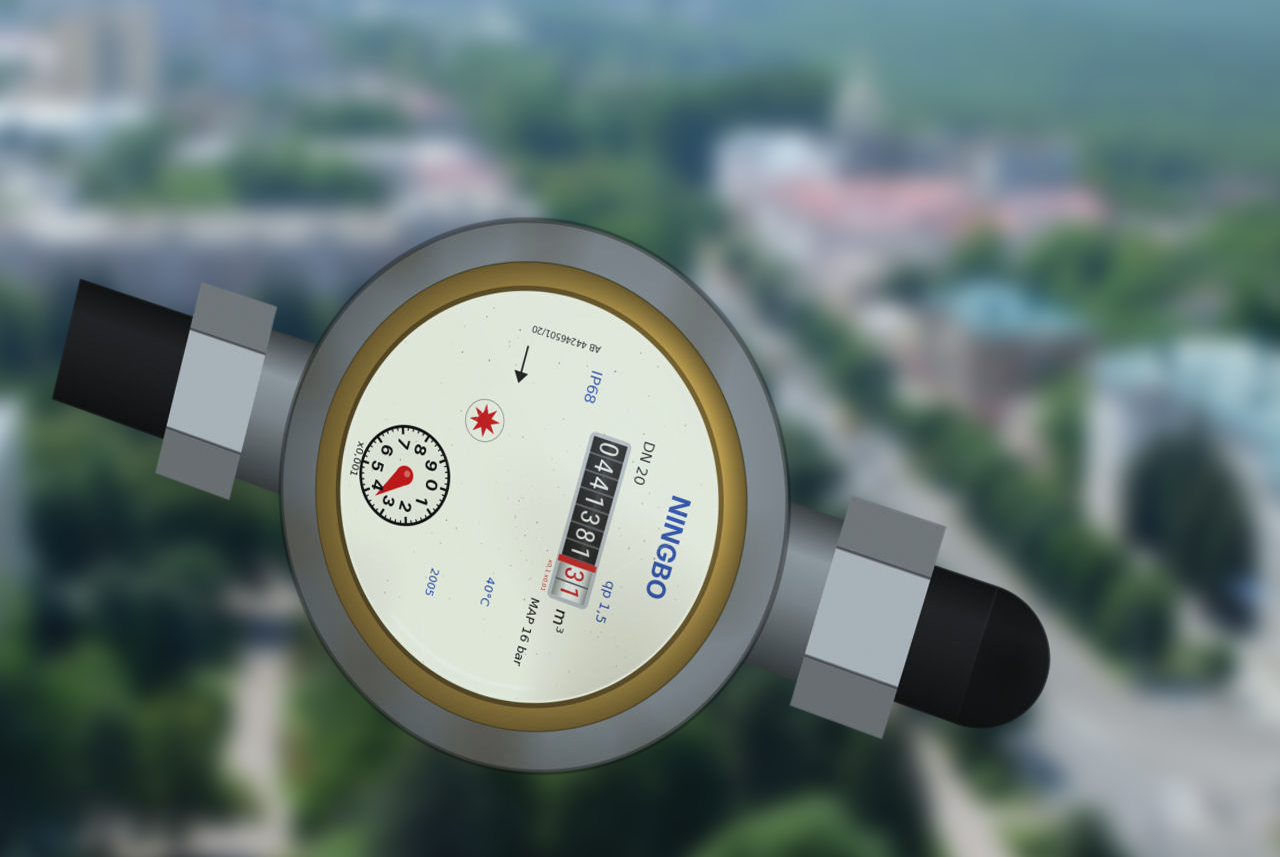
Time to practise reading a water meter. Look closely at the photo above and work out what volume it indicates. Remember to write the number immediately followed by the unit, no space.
441381.313m³
